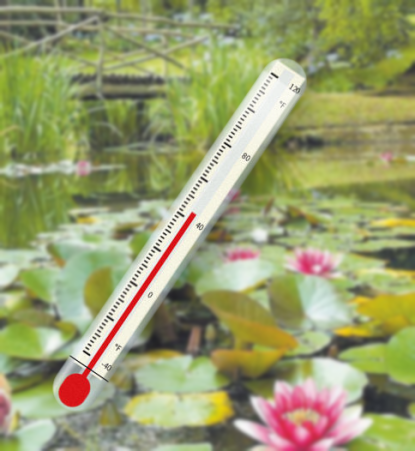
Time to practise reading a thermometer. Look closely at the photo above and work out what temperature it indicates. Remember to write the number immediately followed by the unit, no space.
44°F
